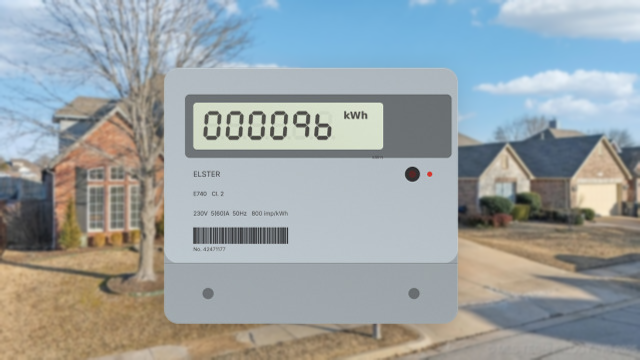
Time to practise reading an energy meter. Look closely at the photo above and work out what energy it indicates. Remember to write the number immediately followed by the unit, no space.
96kWh
